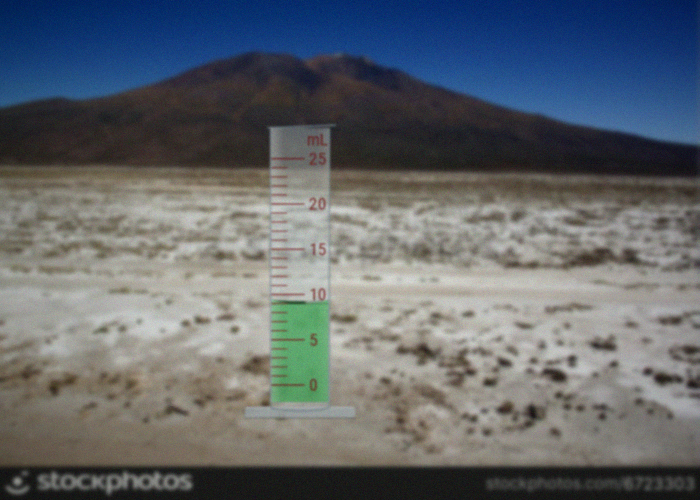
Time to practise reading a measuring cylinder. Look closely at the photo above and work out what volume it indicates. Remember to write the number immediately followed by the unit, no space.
9mL
